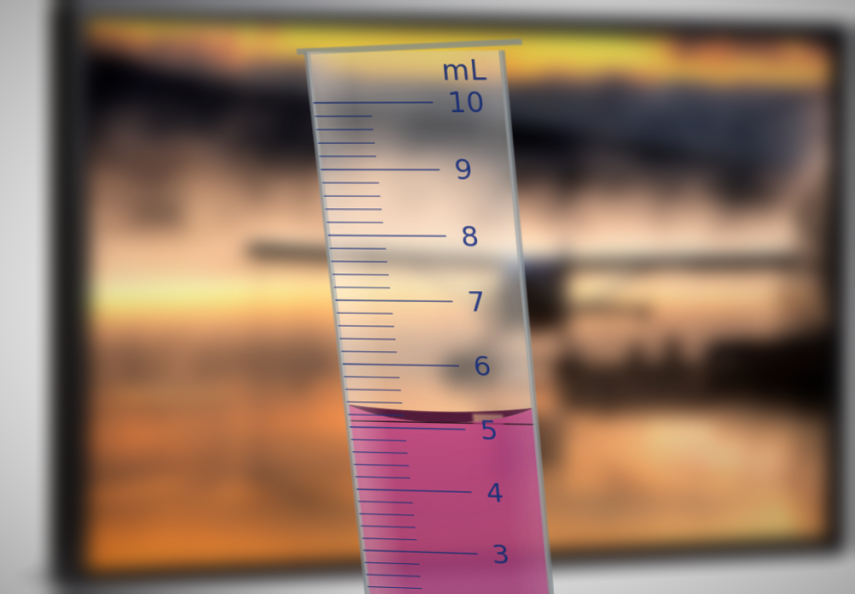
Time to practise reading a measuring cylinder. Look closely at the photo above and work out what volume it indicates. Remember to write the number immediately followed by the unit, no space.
5.1mL
